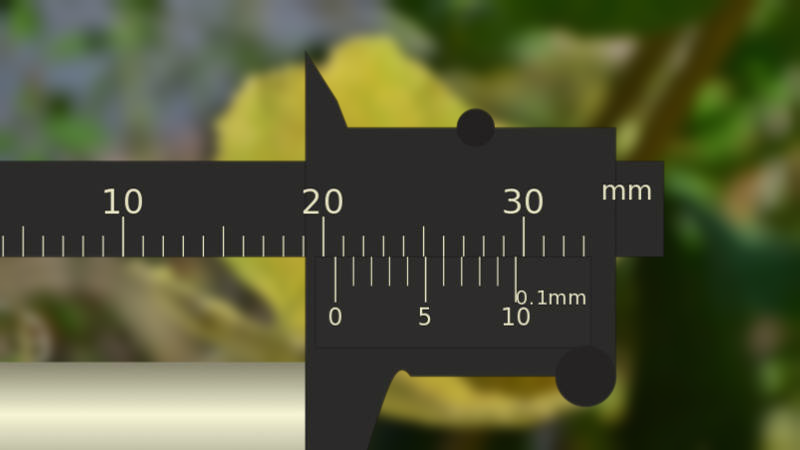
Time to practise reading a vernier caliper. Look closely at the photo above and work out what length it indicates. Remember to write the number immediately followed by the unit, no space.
20.6mm
